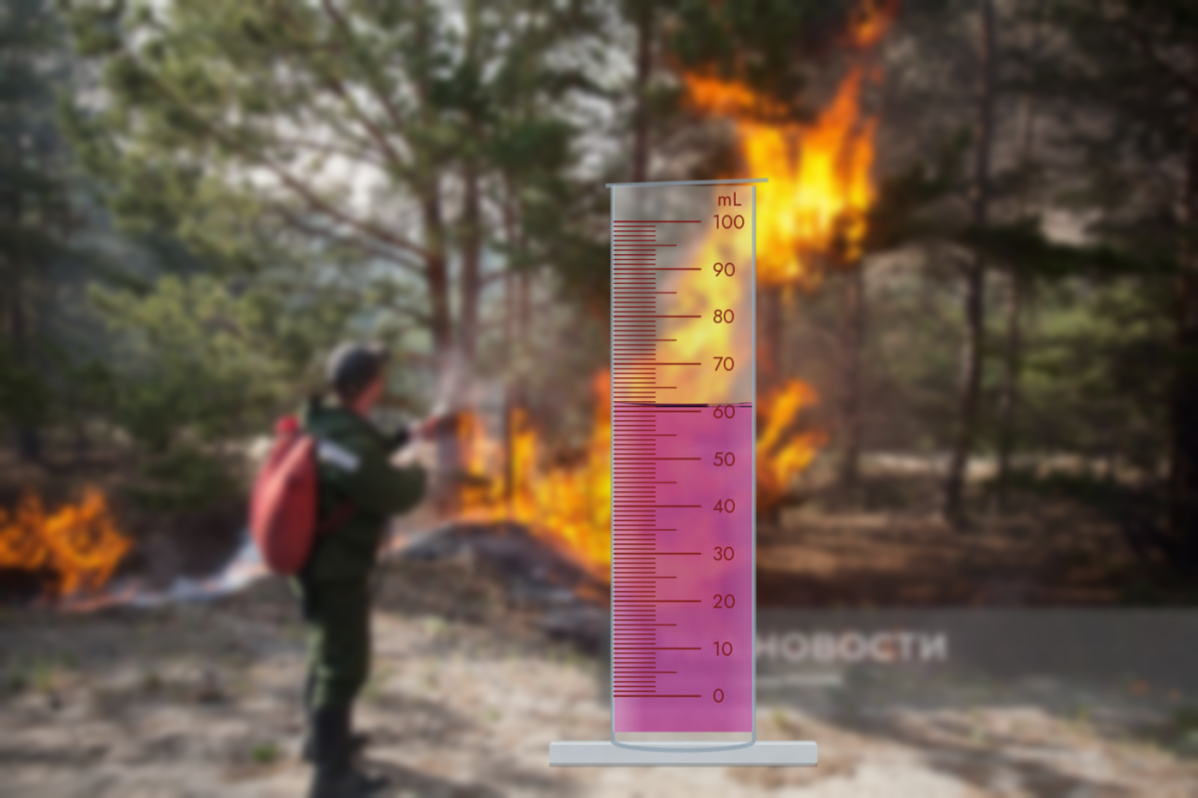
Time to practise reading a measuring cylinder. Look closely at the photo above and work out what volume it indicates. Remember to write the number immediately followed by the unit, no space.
61mL
